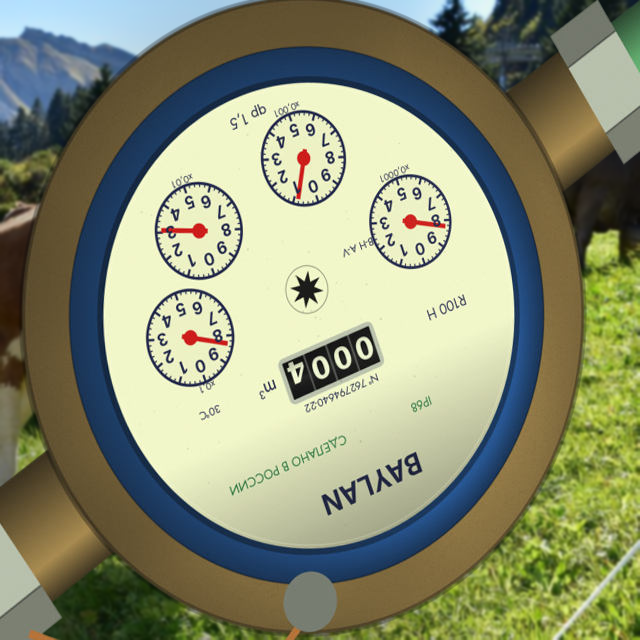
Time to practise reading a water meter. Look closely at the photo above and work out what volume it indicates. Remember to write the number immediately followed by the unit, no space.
3.8308m³
